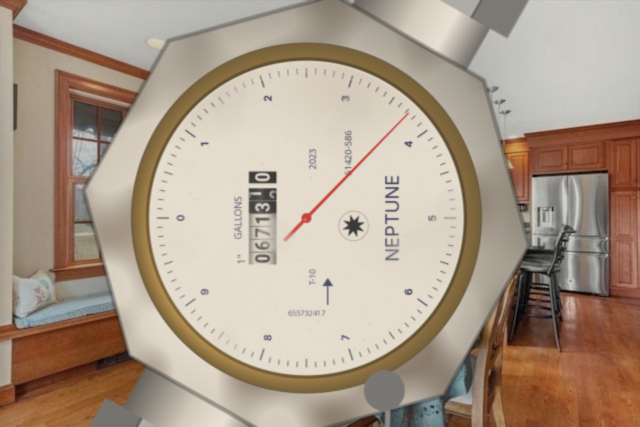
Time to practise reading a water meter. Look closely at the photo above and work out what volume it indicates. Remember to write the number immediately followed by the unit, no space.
671313.7gal
